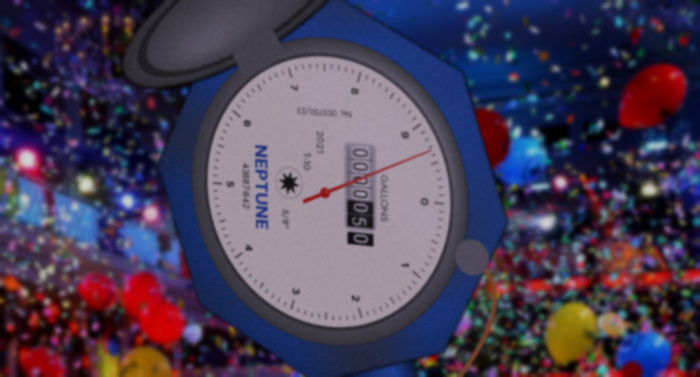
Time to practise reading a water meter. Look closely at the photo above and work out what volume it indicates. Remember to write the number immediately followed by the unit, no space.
49.3gal
